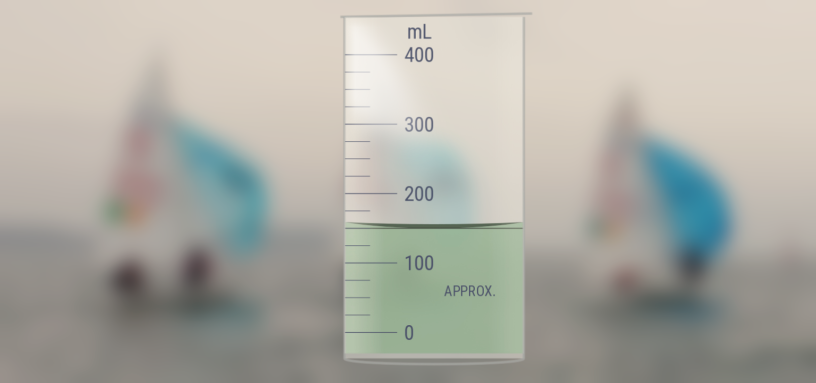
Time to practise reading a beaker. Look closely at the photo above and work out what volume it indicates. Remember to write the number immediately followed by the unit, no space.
150mL
